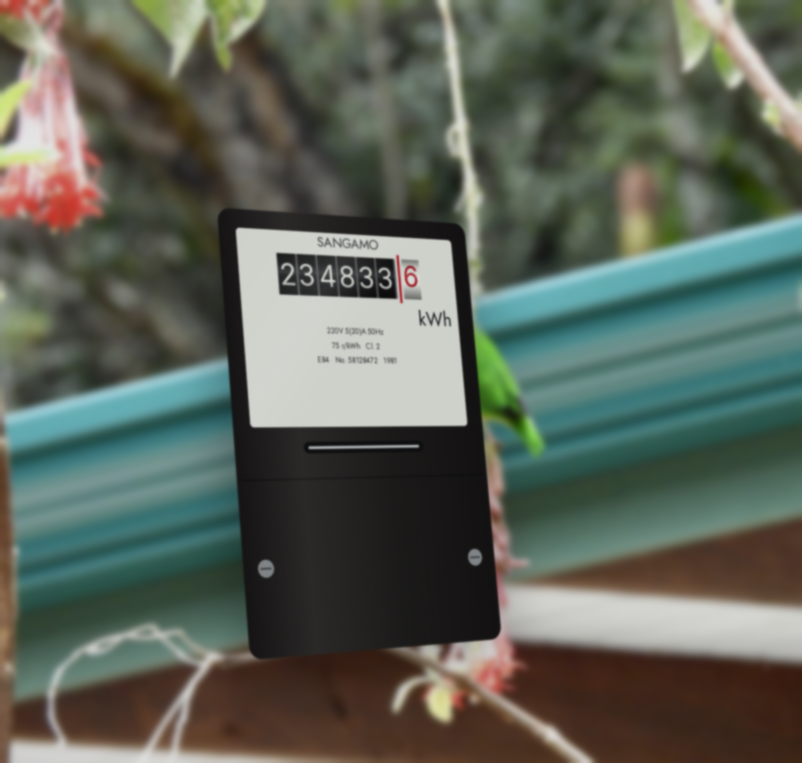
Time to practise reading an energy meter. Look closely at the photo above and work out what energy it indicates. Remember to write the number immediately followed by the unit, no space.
234833.6kWh
